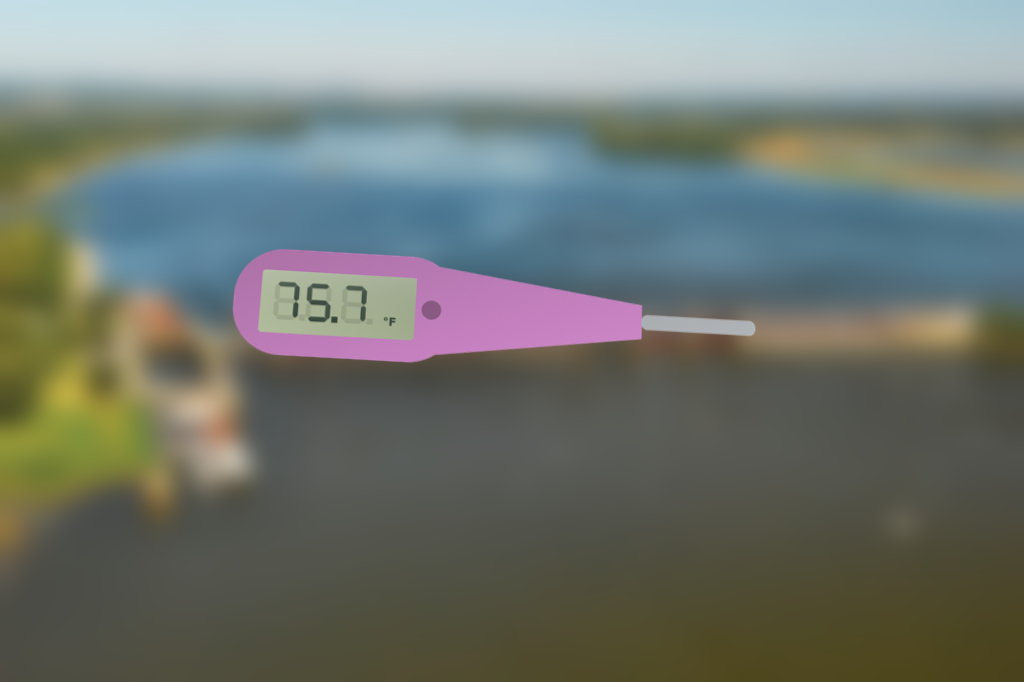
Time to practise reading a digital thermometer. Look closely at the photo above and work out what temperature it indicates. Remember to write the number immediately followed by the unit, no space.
75.7°F
